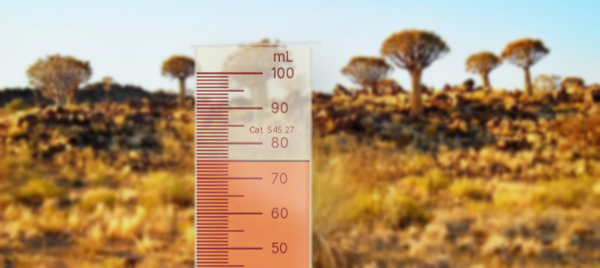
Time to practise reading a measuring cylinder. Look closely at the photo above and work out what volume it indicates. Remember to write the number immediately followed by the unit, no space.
75mL
